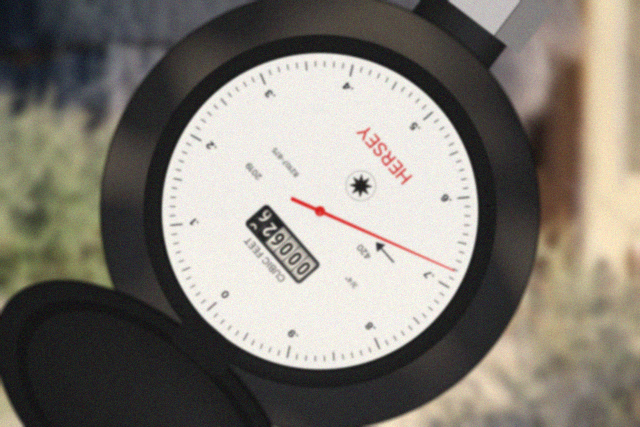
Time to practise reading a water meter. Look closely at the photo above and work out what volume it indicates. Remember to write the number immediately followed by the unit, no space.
625.68ft³
